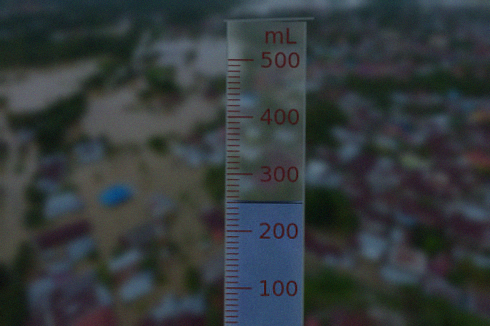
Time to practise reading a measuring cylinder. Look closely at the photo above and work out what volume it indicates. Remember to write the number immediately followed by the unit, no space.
250mL
